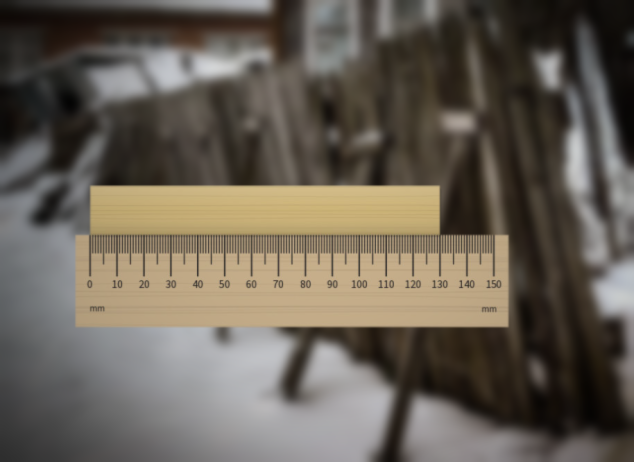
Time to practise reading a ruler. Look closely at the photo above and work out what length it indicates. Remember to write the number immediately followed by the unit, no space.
130mm
